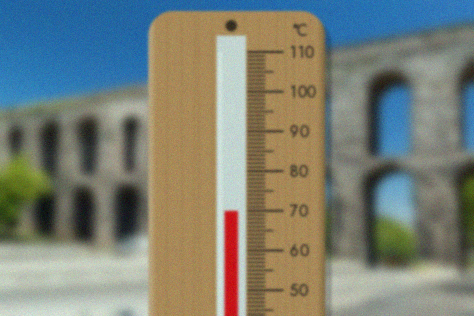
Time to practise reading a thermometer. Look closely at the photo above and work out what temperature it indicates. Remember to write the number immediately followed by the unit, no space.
70°C
